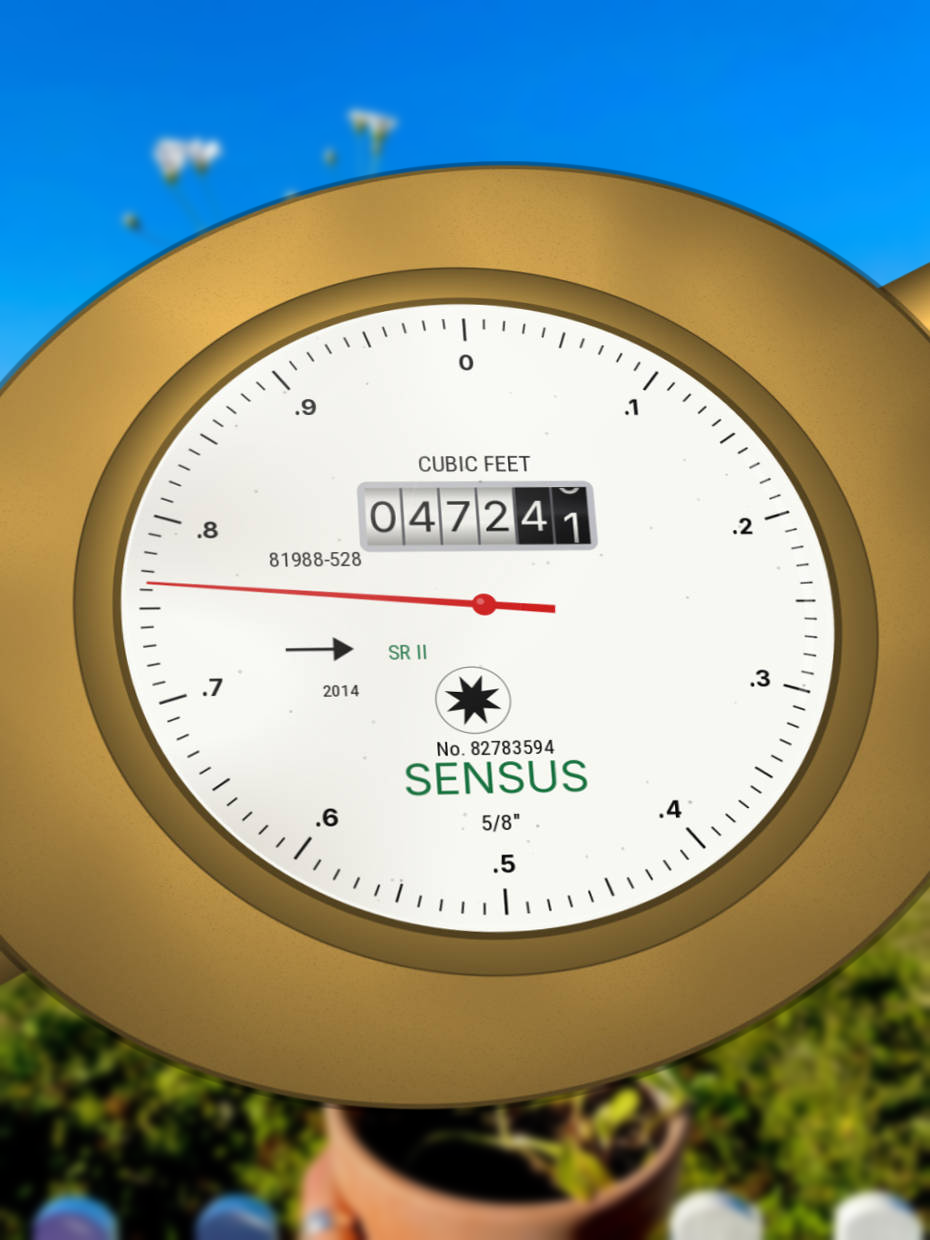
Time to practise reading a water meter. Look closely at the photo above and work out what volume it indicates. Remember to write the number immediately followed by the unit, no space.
47240.76ft³
